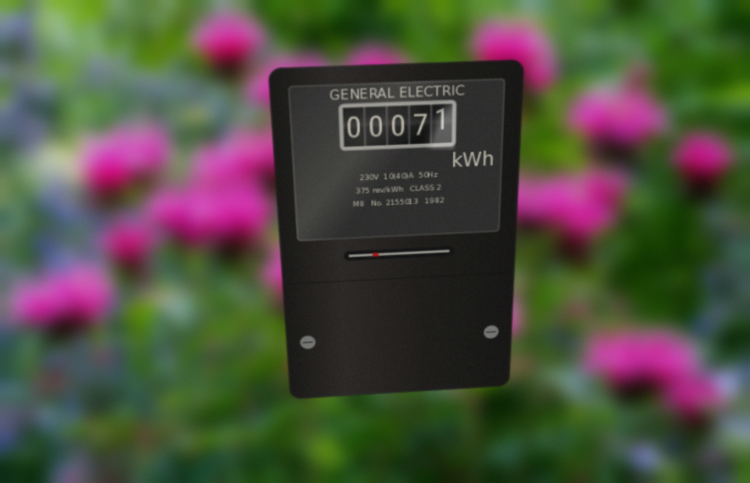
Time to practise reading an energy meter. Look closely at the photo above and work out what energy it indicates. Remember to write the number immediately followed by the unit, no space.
71kWh
